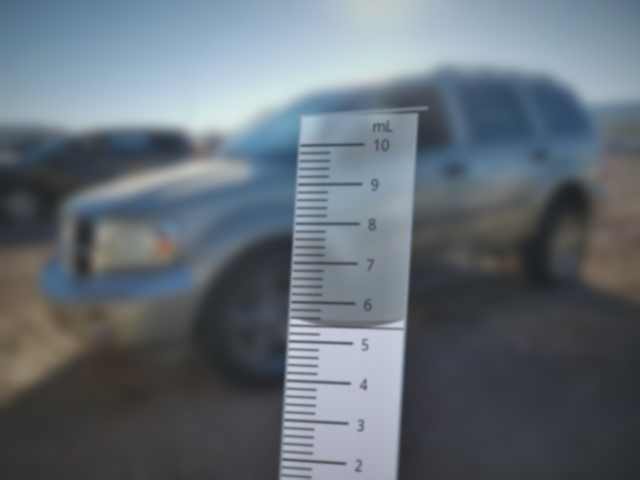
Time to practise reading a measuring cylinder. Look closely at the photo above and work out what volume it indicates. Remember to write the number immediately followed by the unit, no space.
5.4mL
